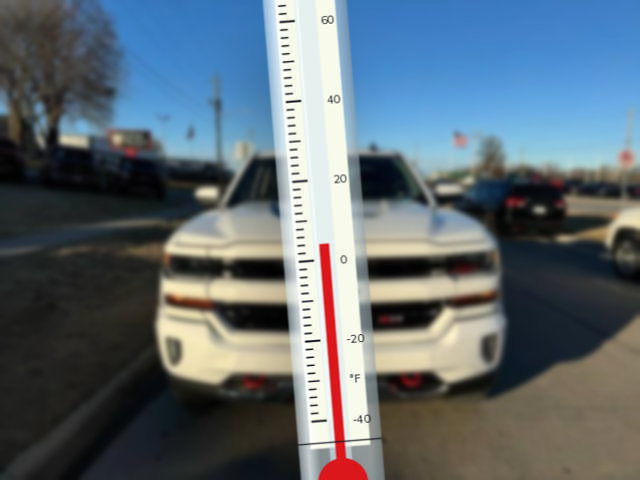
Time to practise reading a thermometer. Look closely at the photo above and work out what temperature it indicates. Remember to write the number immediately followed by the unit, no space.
4°F
